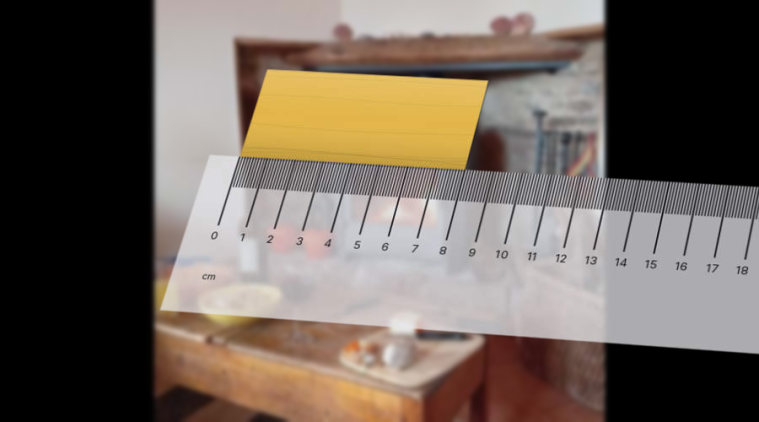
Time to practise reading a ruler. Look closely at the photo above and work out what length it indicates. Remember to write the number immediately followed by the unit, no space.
8cm
